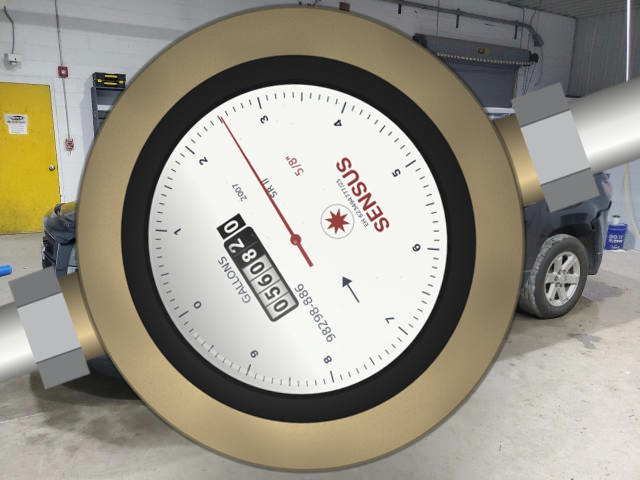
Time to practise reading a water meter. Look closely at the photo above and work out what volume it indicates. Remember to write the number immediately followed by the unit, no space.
560822.5gal
